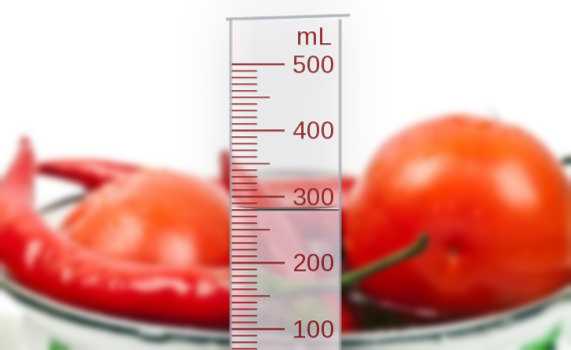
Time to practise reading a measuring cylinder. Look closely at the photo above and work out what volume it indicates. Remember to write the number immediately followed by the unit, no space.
280mL
